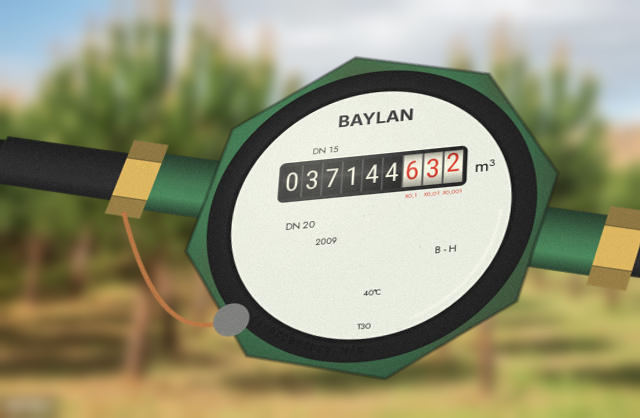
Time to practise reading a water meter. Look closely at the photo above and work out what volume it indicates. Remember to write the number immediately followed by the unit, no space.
37144.632m³
